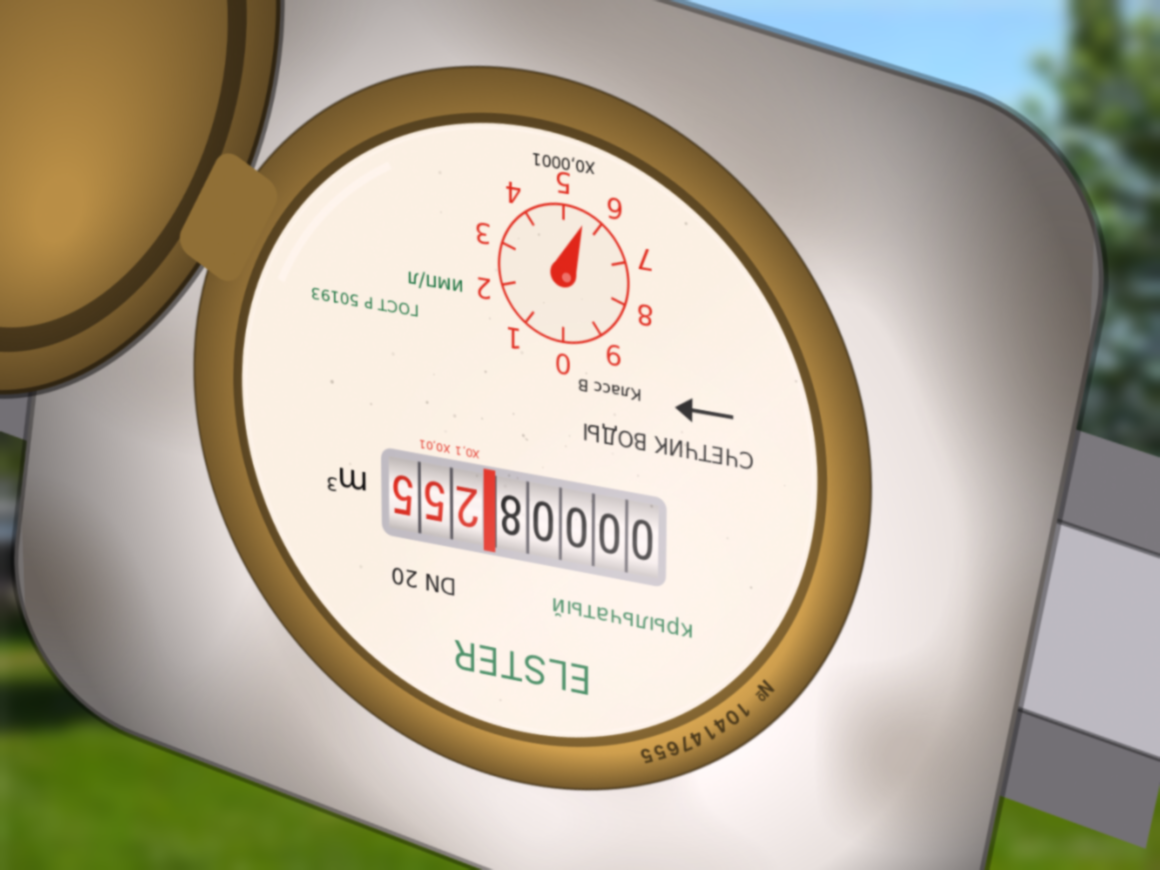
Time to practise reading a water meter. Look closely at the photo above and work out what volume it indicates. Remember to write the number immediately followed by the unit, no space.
8.2555m³
